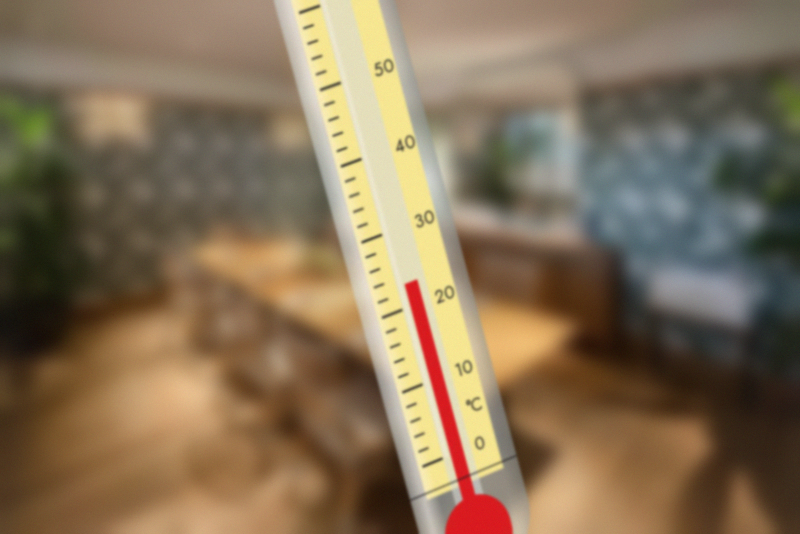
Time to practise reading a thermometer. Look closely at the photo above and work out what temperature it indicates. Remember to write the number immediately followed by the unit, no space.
23°C
